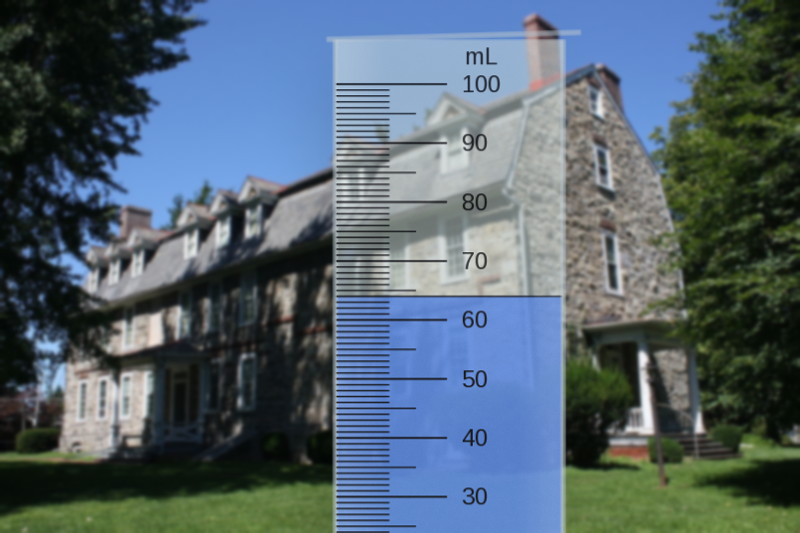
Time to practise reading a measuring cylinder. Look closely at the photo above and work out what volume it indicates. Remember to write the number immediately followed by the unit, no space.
64mL
